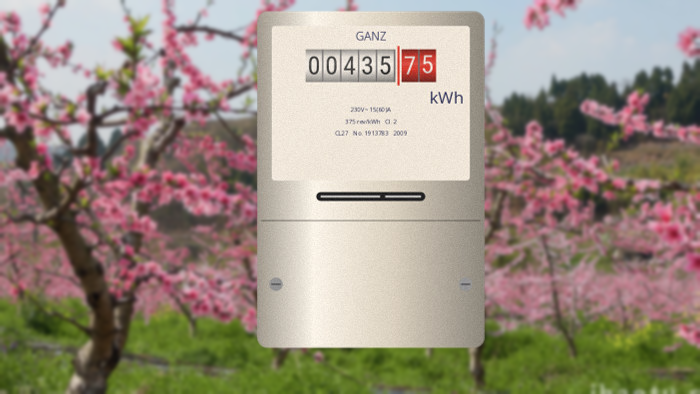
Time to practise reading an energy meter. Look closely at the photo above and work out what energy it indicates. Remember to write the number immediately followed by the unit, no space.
435.75kWh
